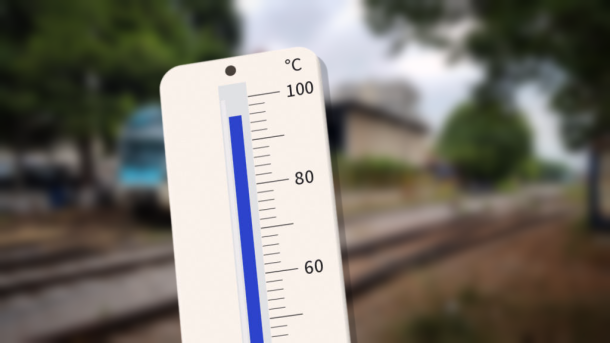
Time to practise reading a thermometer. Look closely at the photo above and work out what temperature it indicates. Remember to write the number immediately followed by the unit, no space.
96°C
